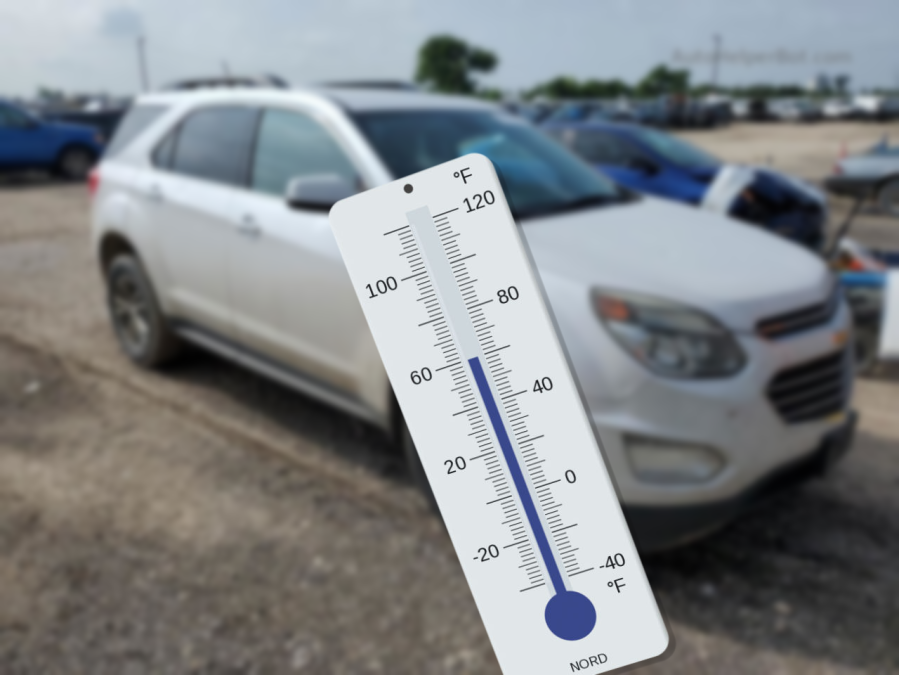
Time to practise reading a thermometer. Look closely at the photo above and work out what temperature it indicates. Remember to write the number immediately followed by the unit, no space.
60°F
